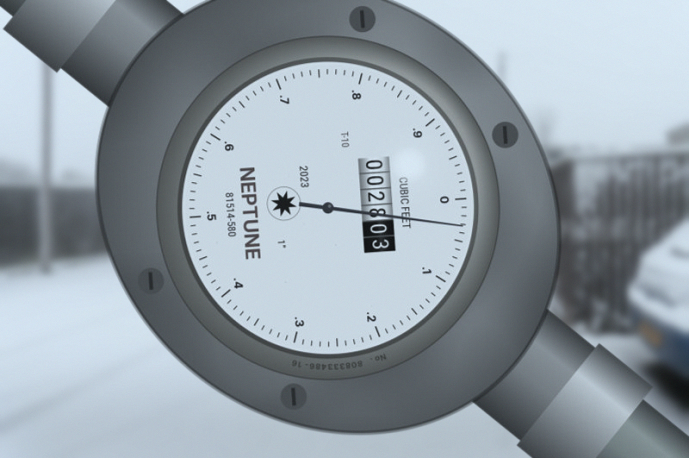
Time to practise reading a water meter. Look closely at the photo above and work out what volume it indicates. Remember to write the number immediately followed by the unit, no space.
2803.03ft³
